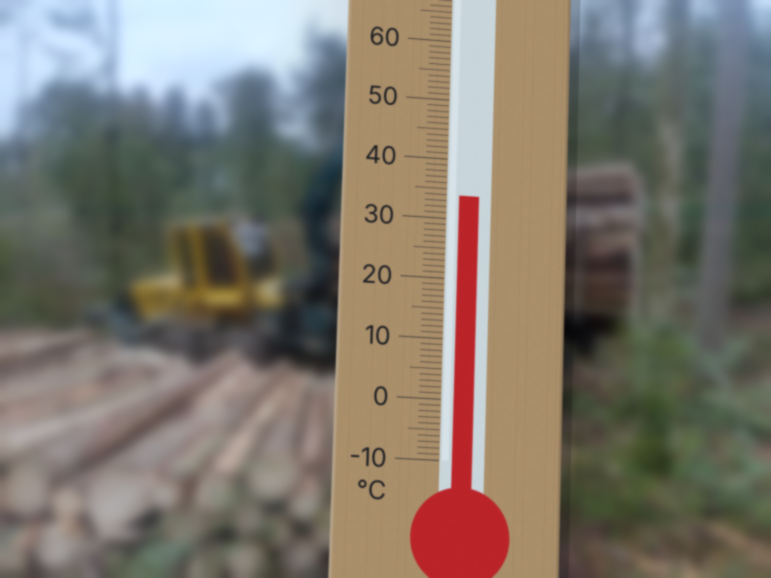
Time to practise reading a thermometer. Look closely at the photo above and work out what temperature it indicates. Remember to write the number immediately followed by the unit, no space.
34°C
